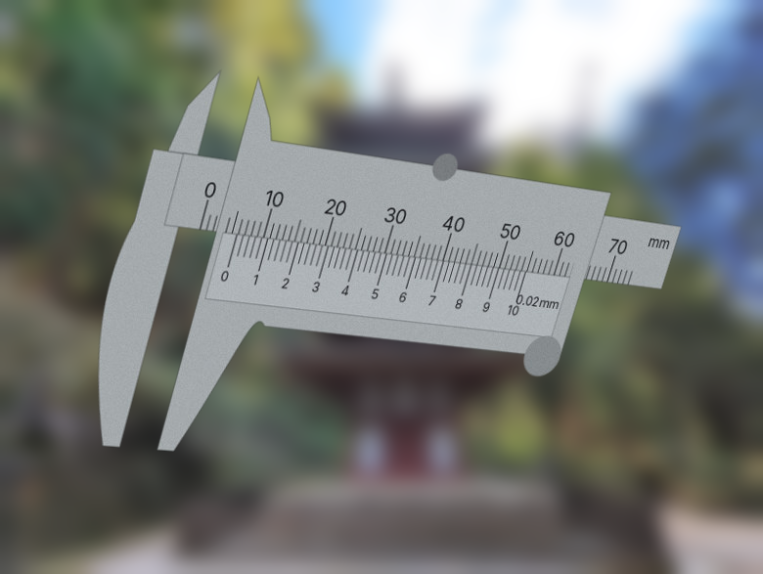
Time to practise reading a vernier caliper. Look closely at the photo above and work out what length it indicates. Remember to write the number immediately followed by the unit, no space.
5.8mm
